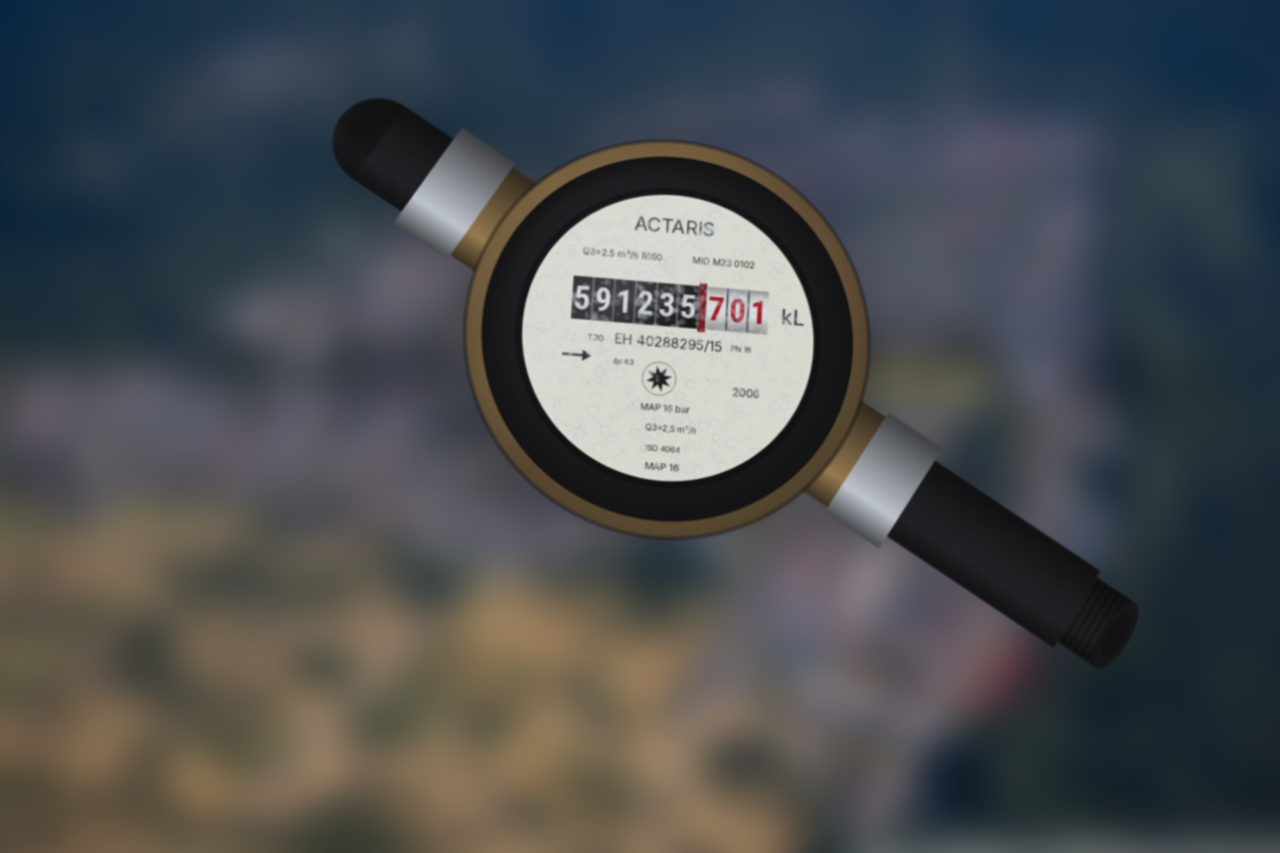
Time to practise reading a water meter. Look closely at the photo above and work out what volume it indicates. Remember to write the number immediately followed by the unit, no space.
591235.701kL
